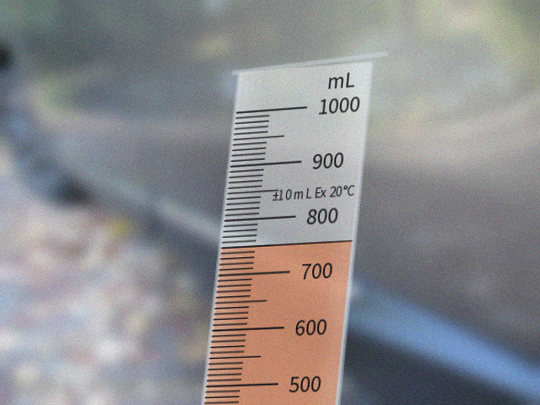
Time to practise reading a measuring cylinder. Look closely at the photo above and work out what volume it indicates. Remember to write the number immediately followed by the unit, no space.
750mL
